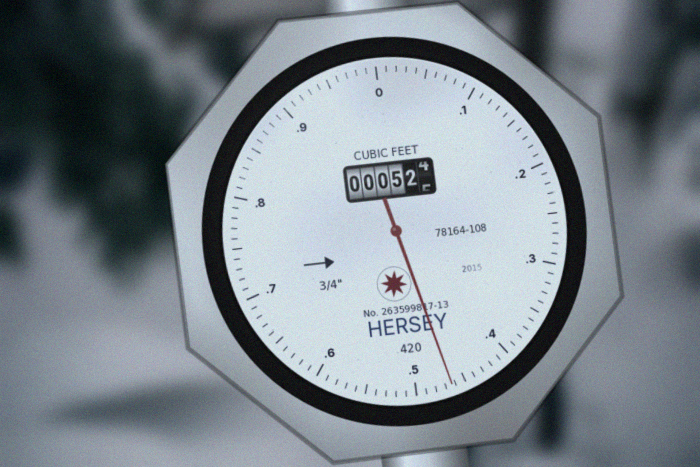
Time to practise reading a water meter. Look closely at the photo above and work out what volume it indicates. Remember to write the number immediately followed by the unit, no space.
524.46ft³
